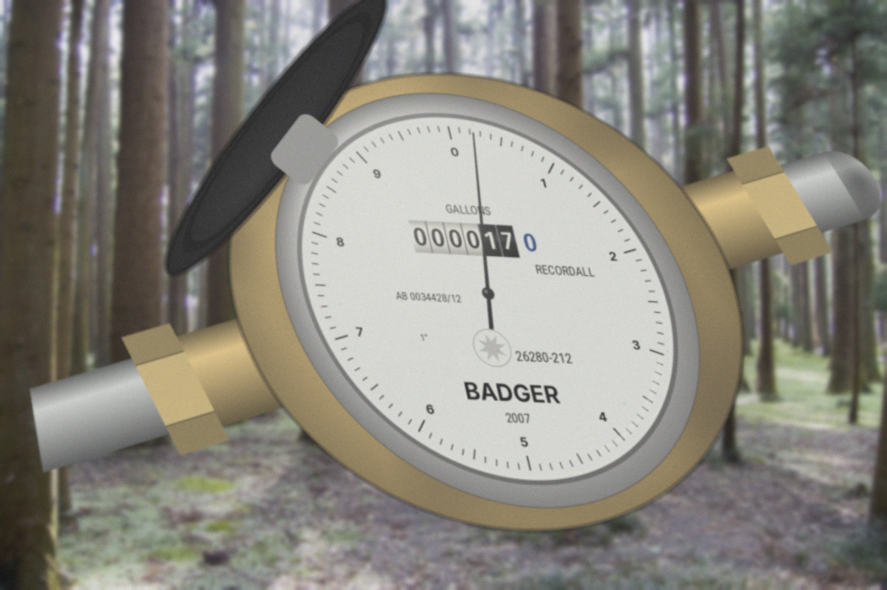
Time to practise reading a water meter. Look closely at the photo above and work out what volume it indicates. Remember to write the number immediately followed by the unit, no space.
170.2gal
